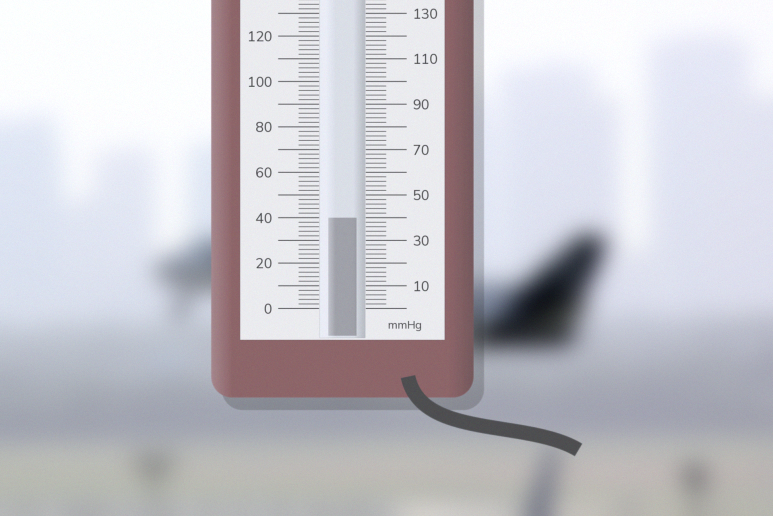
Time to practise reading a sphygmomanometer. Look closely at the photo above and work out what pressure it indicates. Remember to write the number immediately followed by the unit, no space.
40mmHg
